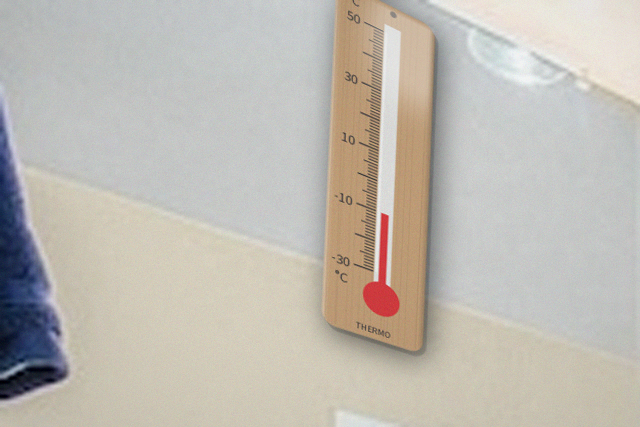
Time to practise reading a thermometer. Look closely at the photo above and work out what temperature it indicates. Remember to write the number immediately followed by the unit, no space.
-10°C
